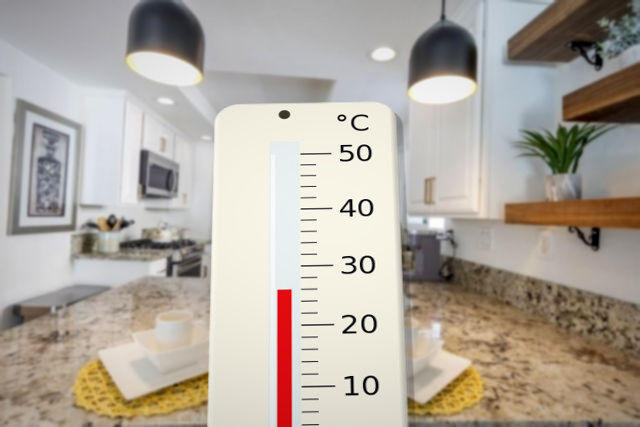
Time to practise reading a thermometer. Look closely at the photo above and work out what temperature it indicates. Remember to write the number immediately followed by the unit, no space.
26°C
